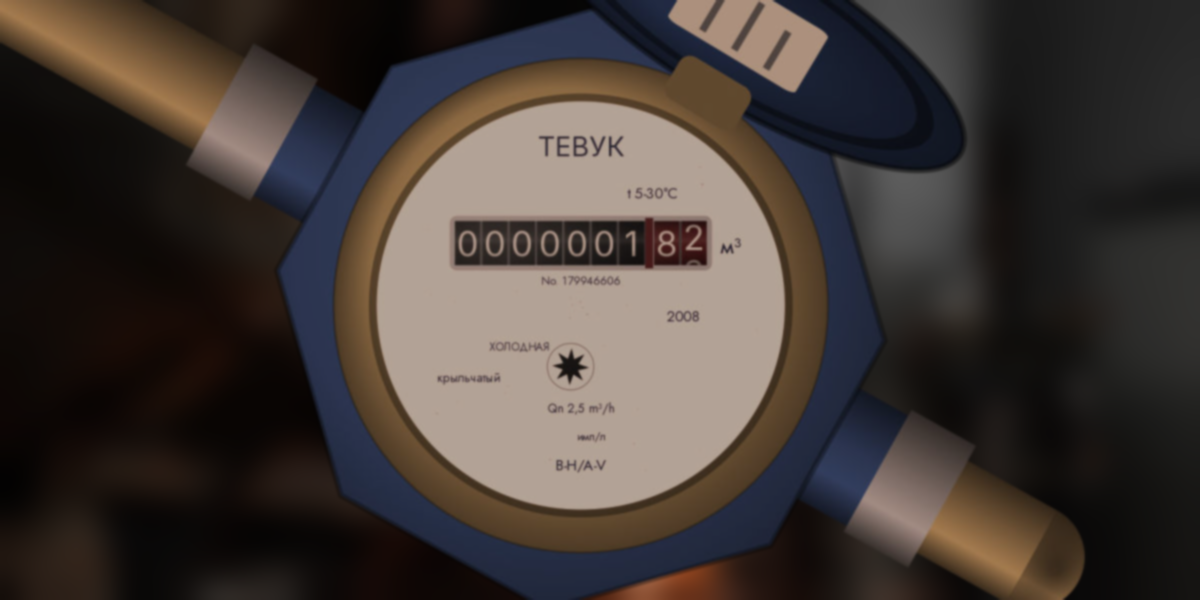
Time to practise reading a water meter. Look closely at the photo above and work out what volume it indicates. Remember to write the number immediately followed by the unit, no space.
1.82m³
